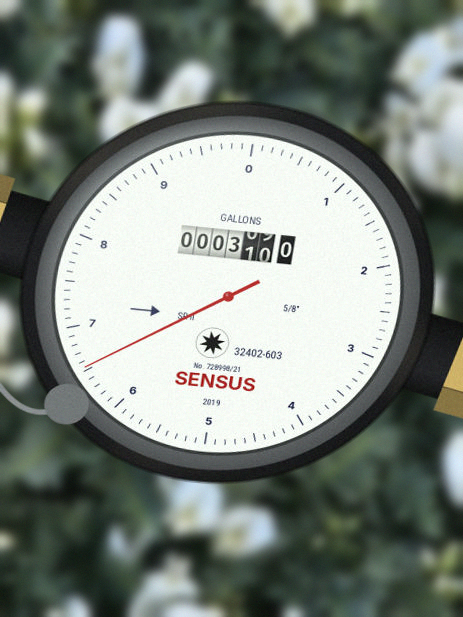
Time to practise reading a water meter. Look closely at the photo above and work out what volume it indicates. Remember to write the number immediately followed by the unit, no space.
3096.5gal
